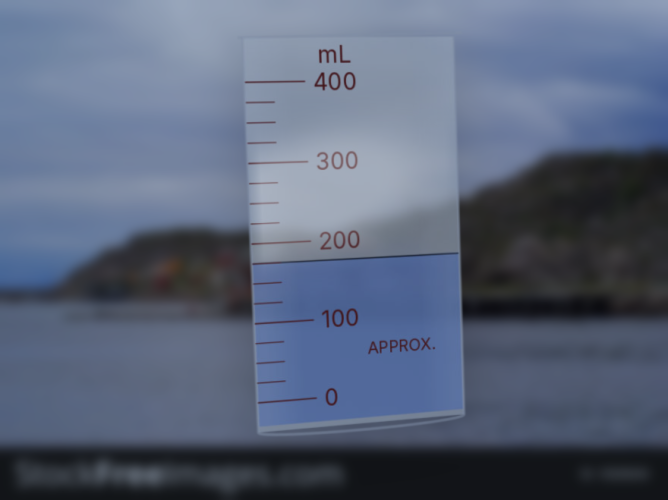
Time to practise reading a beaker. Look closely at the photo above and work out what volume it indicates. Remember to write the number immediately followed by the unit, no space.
175mL
